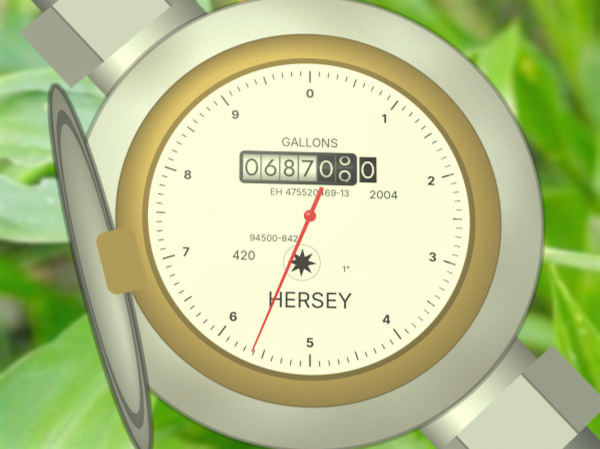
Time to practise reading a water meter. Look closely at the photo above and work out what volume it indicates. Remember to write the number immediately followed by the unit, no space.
687085.6gal
